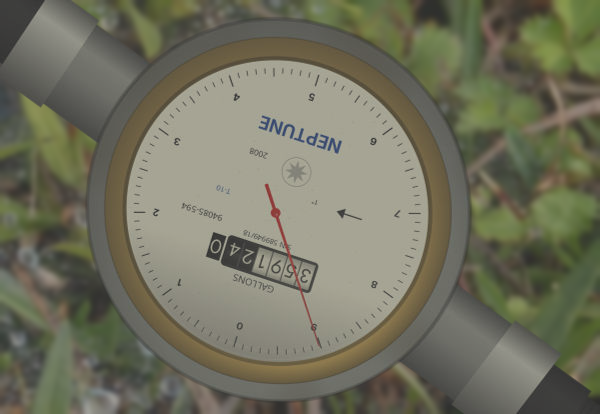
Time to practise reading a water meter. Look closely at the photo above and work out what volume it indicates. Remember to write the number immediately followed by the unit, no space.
3591239.0gal
